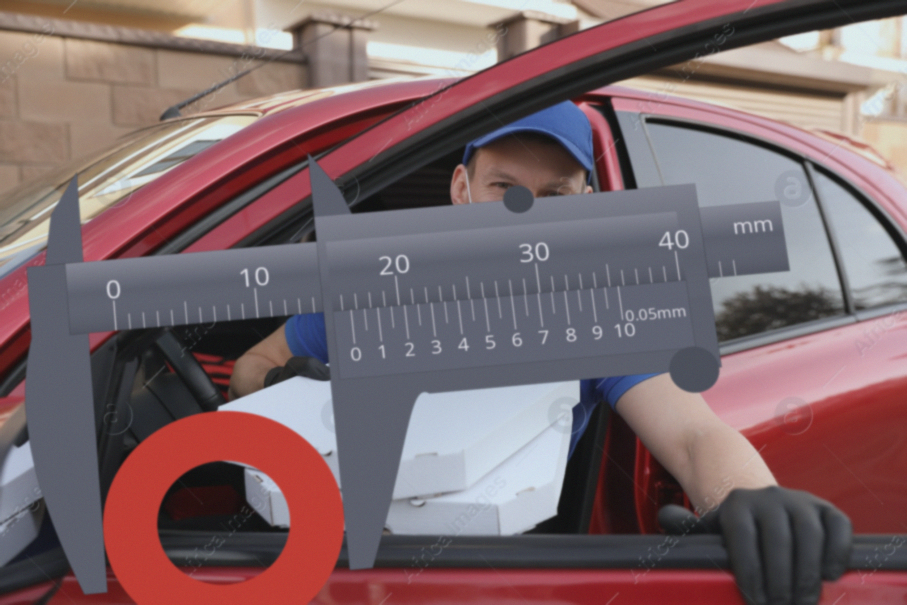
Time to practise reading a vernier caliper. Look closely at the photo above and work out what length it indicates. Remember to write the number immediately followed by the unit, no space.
16.6mm
